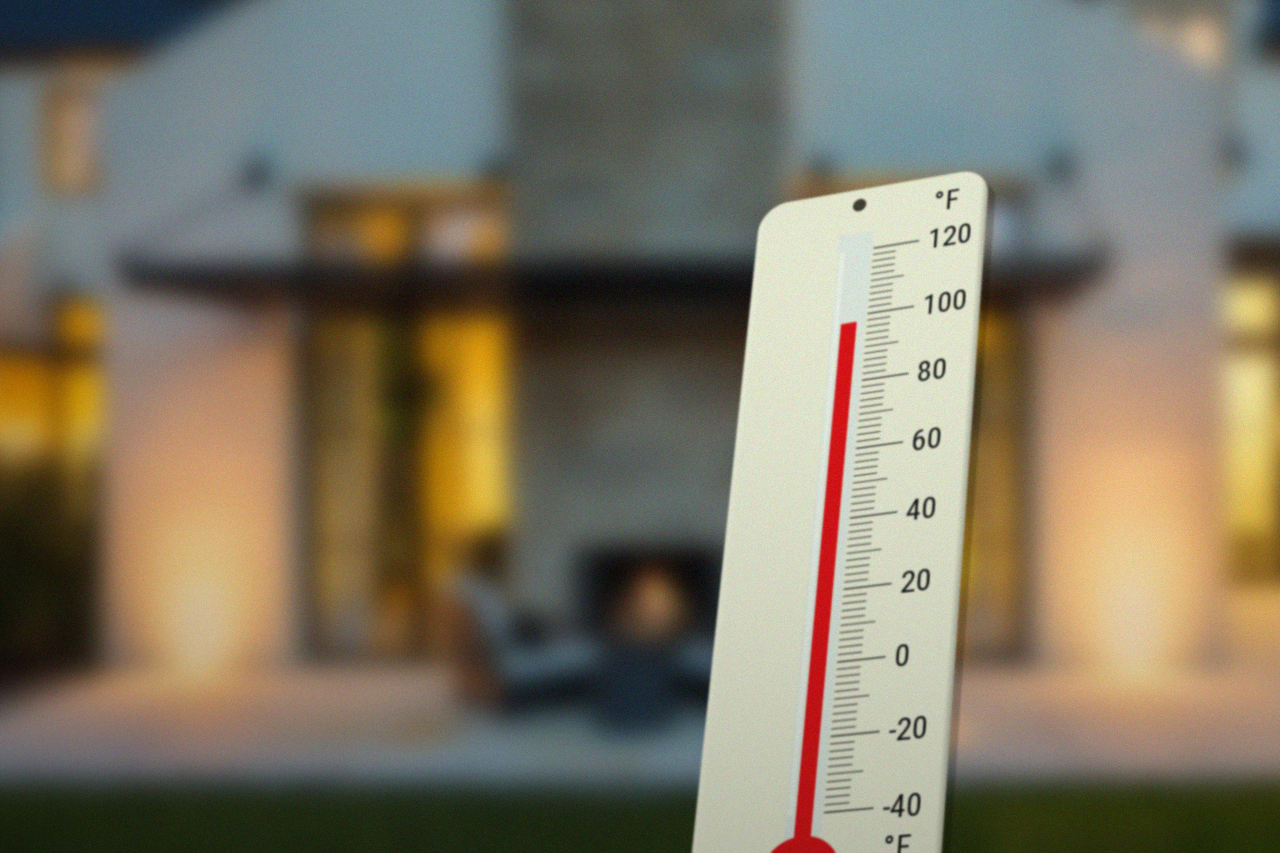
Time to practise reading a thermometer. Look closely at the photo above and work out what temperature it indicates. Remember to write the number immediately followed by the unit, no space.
98°F
